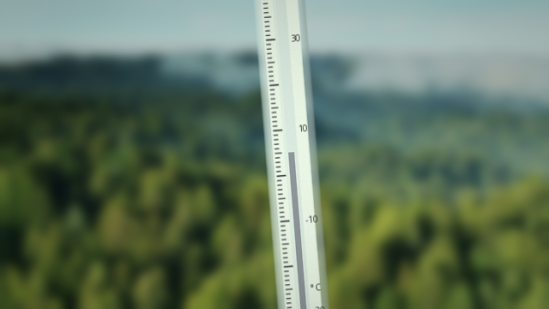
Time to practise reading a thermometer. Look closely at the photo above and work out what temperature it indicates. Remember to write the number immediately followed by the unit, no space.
5°C
